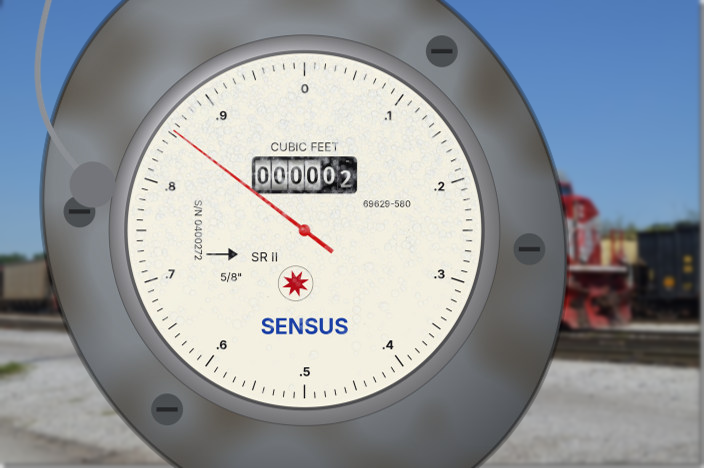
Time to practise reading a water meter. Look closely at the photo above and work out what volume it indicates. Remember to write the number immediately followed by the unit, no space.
1.85ft³
